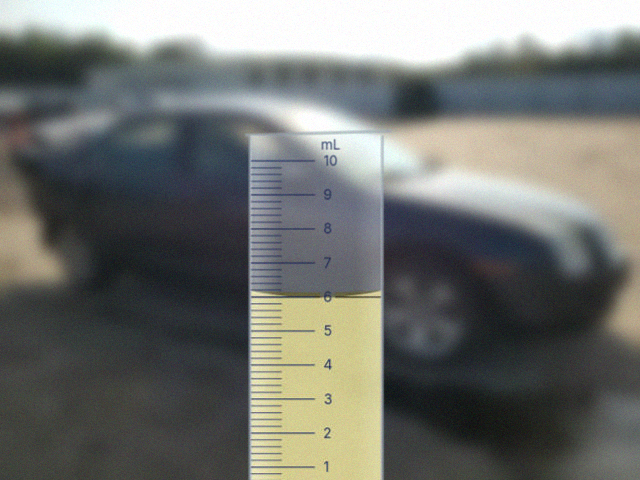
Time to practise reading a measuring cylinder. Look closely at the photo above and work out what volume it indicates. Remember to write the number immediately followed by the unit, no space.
6mL
